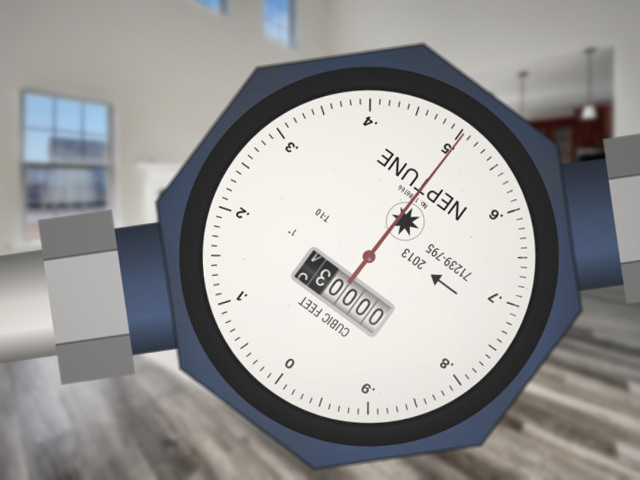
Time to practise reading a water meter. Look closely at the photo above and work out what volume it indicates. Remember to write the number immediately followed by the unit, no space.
33.50ft³
